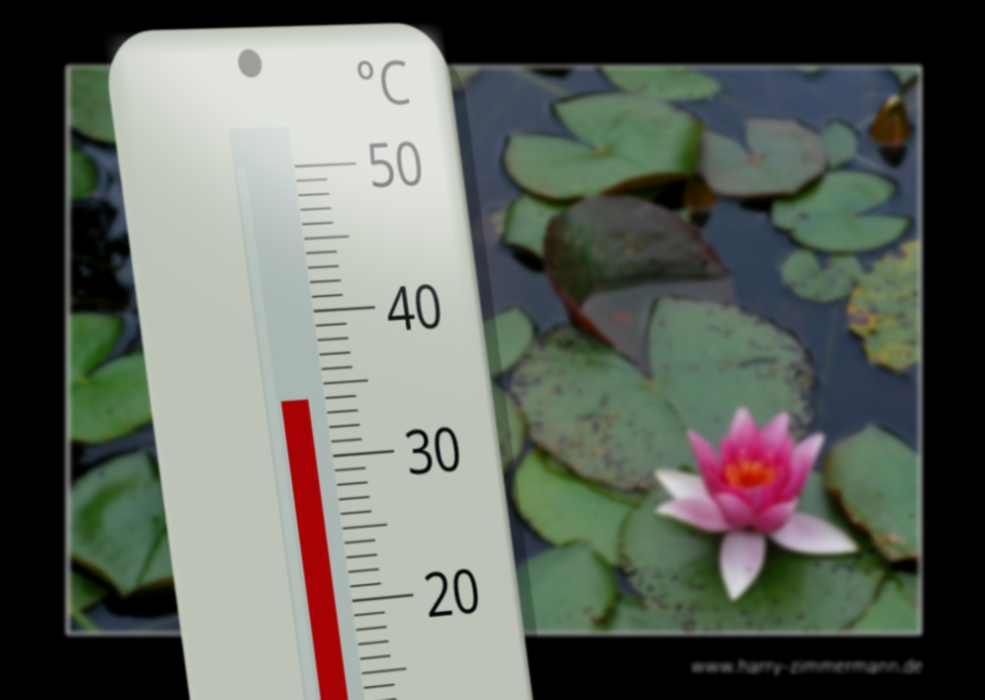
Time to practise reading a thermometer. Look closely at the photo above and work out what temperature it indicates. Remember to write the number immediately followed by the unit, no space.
34°C
